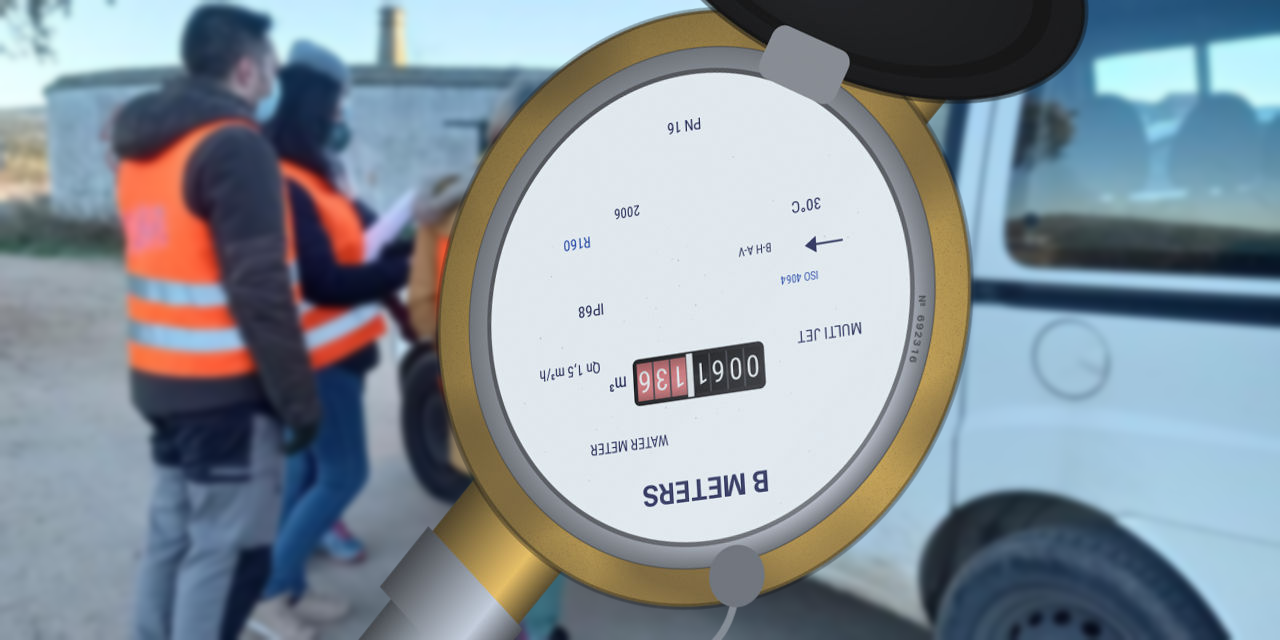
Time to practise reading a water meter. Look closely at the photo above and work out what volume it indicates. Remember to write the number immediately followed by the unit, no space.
61.136m³
